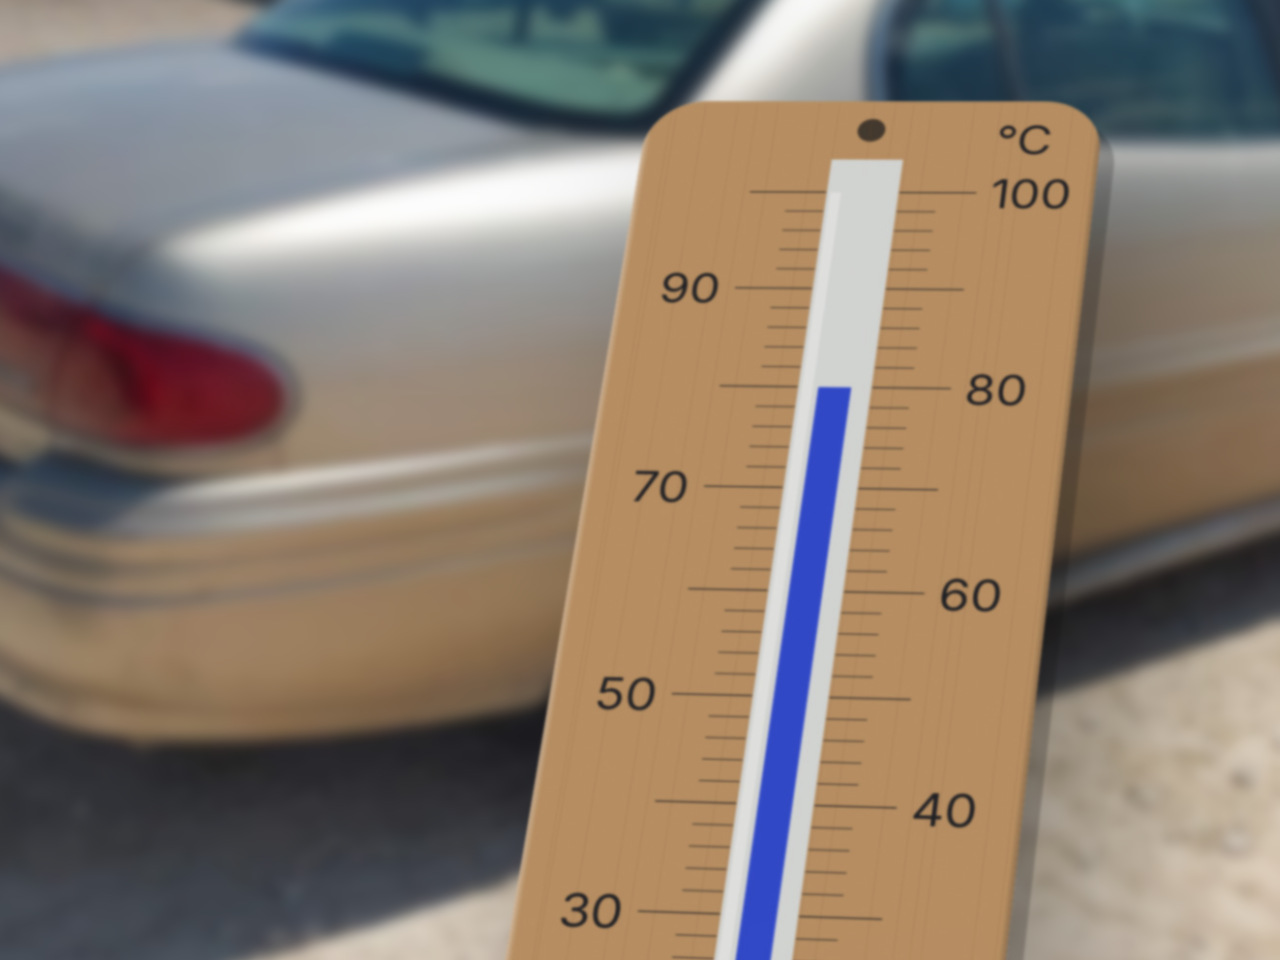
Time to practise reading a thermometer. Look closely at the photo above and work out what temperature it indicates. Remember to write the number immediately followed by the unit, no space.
80°C
